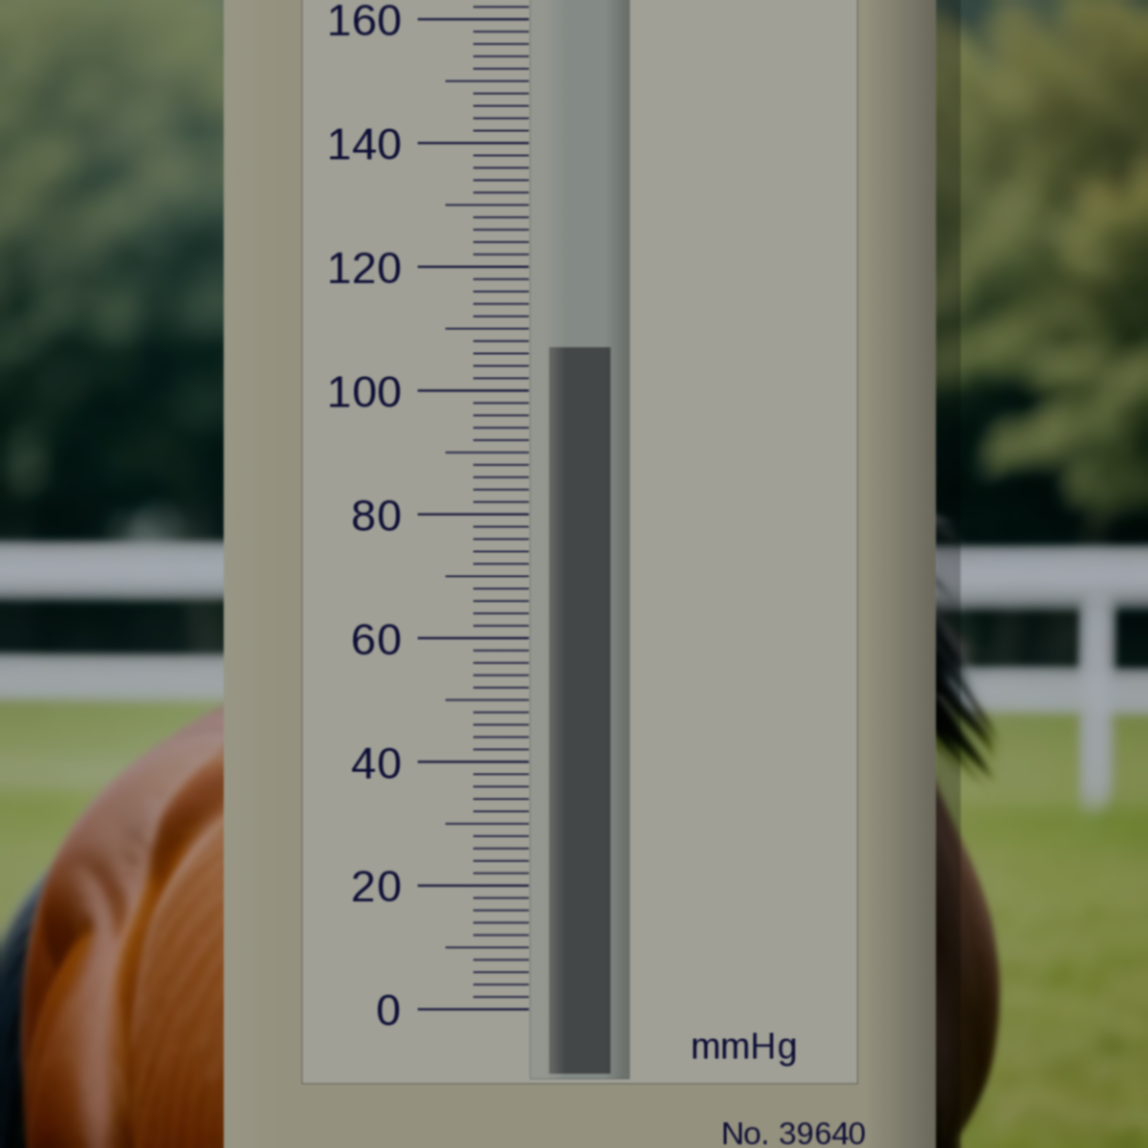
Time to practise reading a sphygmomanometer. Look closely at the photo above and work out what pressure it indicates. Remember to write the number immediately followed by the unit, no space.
107mmHg
